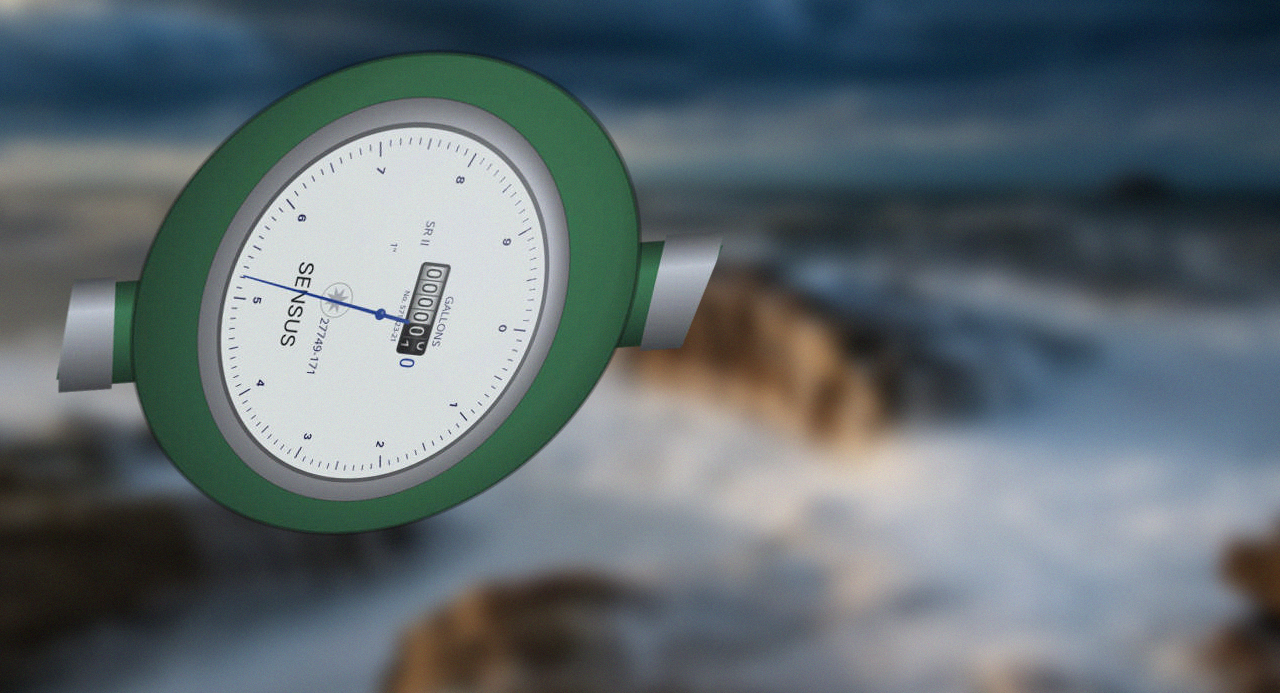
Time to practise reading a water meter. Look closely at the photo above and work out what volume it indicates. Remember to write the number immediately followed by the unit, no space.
5.2gal
